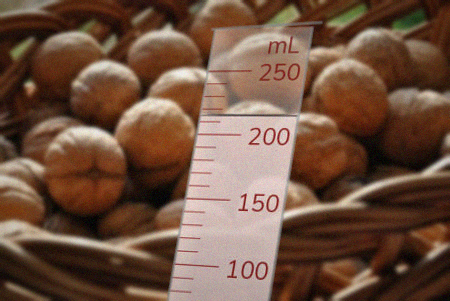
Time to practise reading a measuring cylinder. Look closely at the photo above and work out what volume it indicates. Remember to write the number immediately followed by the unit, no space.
215mL
